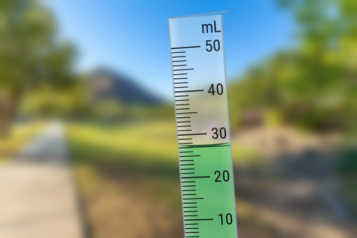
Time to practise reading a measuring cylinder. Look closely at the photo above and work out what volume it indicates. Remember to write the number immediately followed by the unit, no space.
27mL
